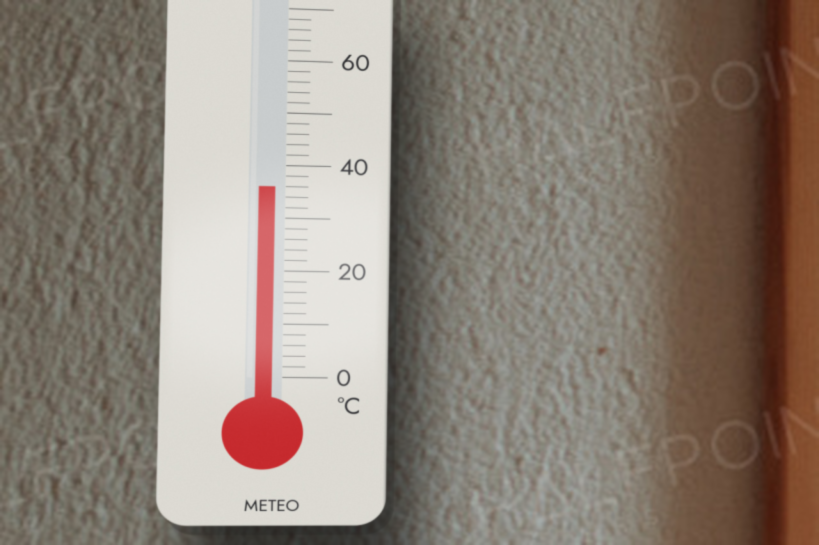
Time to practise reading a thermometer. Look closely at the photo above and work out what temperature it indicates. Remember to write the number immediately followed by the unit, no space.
36°C
